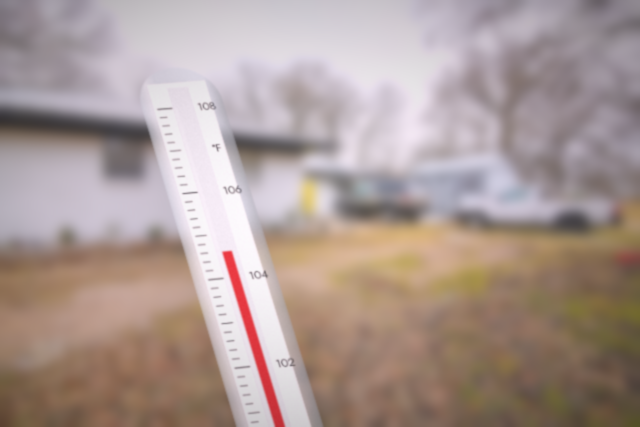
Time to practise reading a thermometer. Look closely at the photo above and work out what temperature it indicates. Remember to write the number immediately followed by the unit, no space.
104.6°F
